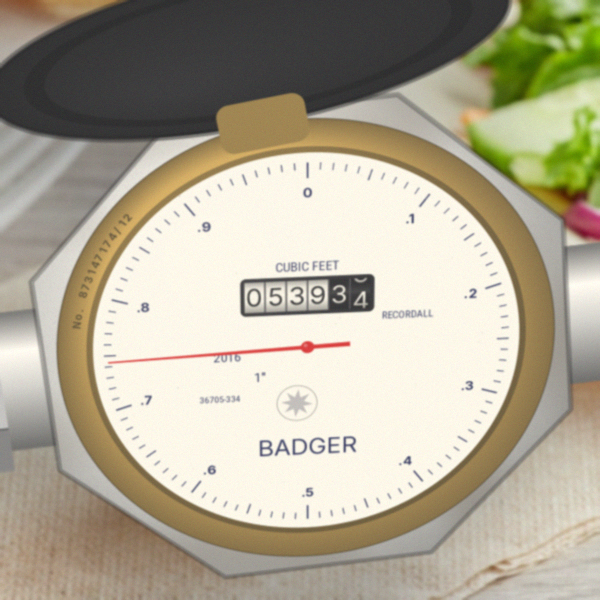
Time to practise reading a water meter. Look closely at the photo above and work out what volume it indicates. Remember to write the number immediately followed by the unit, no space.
53933.74ft³
